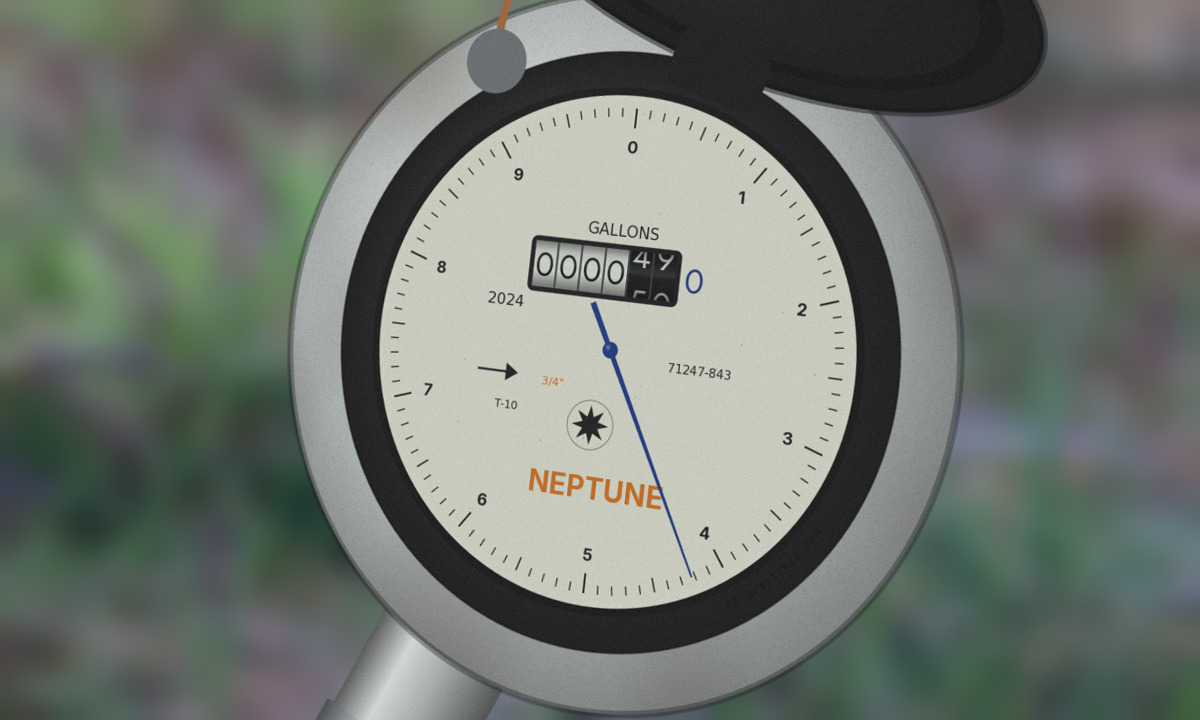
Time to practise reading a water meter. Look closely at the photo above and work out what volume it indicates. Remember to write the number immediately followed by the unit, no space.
494.2gal
